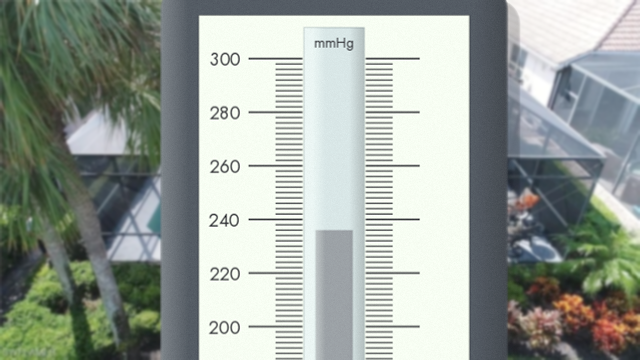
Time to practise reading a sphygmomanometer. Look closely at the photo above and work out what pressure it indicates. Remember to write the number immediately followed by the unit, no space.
236mmHg
